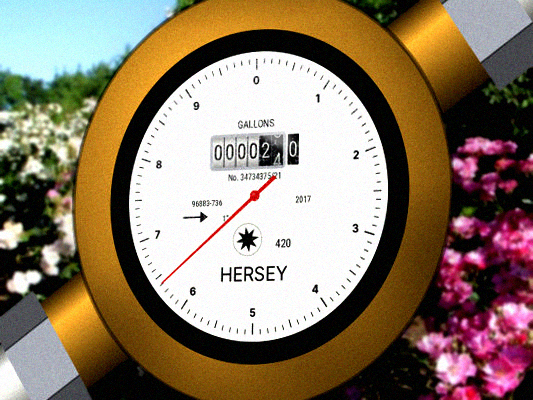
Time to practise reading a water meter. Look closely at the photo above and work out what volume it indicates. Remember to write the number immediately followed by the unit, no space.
236.4gal
